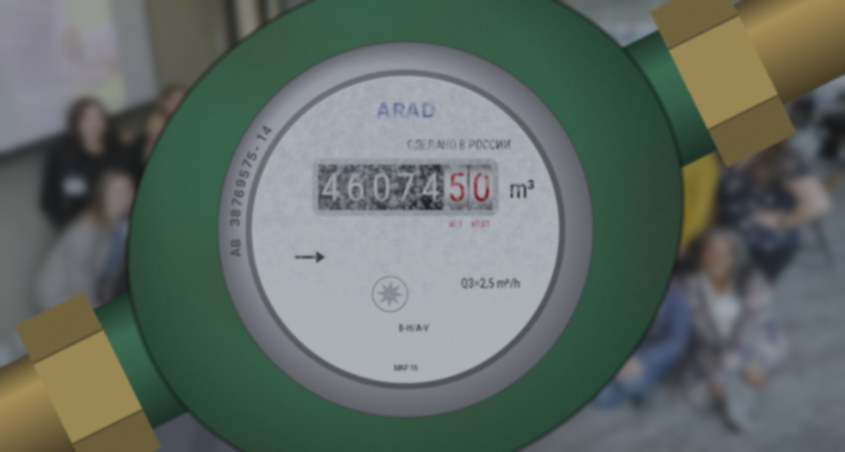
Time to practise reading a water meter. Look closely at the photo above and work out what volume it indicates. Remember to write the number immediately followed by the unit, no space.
46074.50m³
